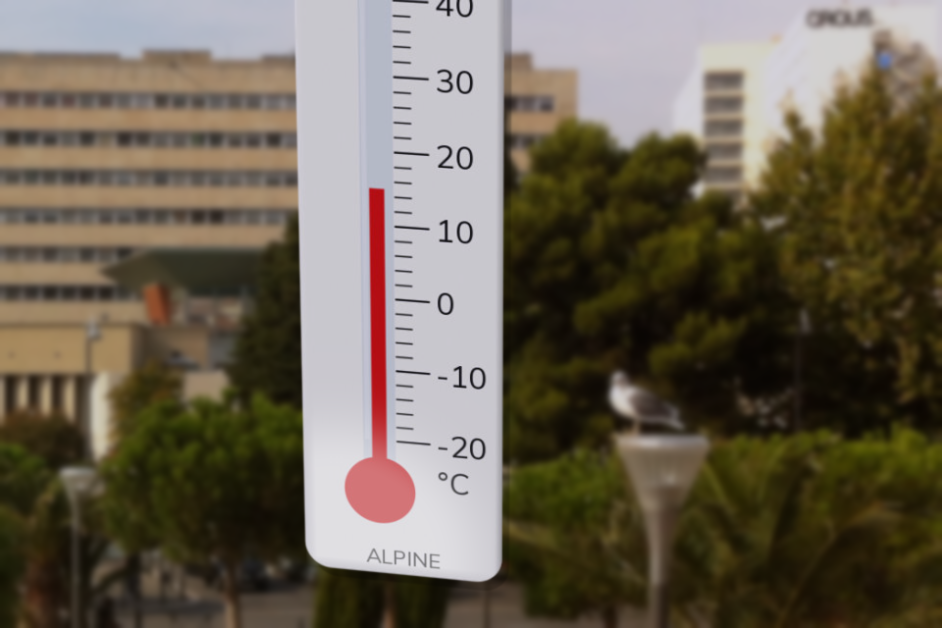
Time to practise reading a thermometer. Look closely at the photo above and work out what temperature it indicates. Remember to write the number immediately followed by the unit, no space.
15°C
